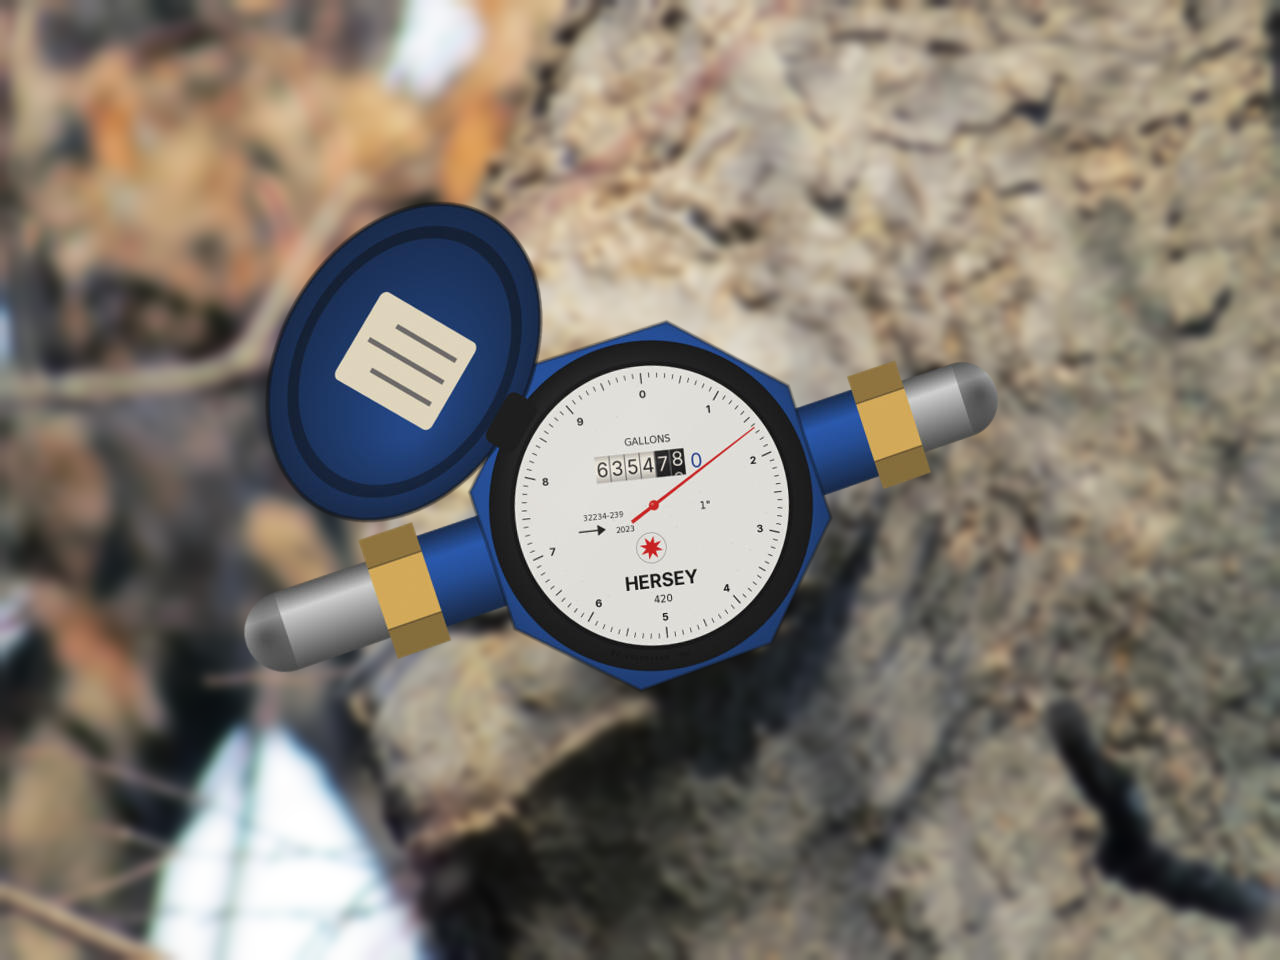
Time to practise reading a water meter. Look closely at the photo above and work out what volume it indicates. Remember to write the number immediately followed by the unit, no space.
6354781.6gal
